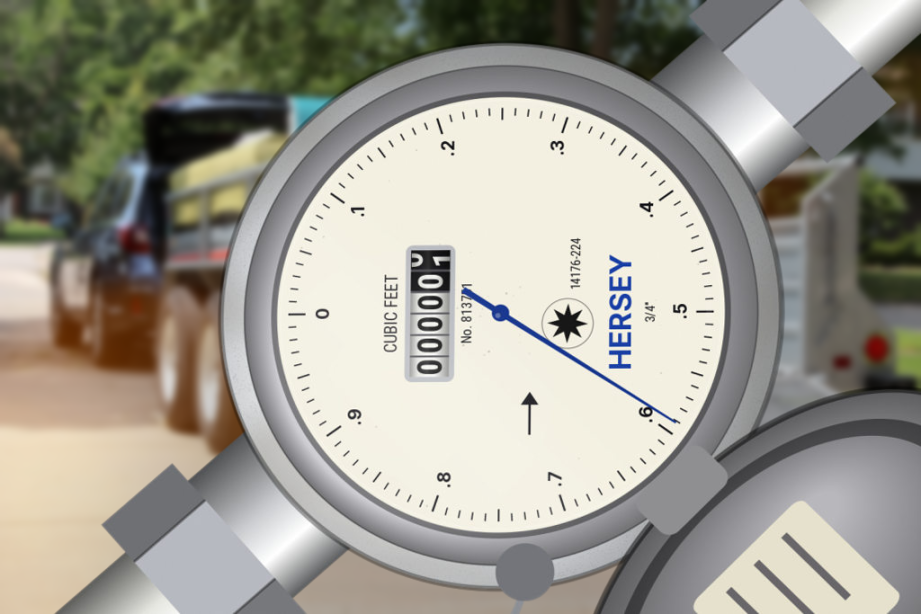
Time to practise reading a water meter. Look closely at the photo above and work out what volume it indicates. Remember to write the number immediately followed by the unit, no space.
0.59ft³
